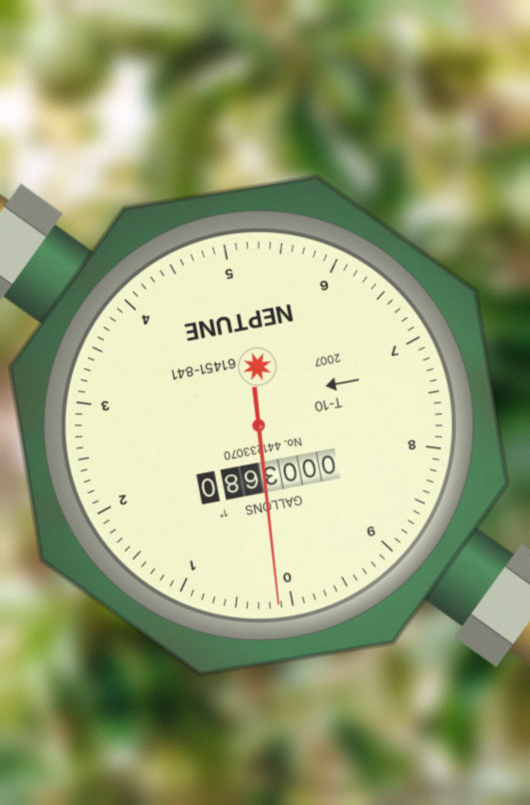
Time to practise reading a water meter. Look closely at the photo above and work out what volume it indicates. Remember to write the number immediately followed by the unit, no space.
3680.1gal
